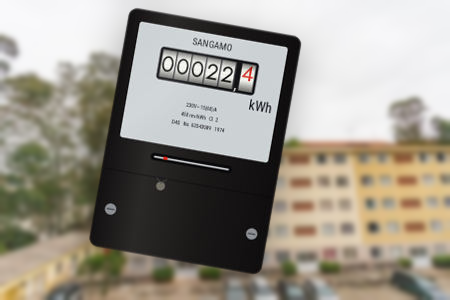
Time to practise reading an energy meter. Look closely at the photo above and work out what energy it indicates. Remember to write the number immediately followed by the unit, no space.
22.4kWh
